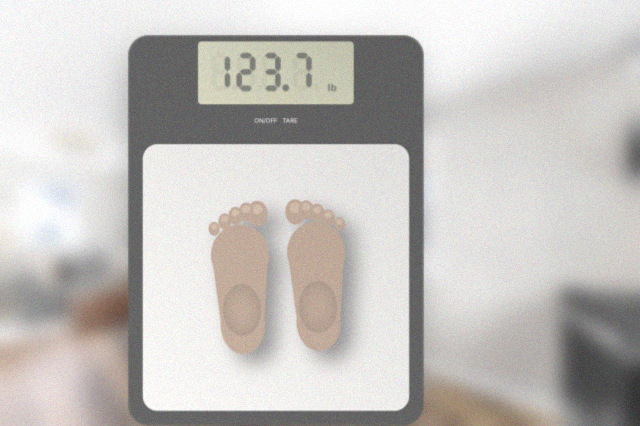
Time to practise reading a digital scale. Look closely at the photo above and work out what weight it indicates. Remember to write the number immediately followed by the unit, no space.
123.7lb
